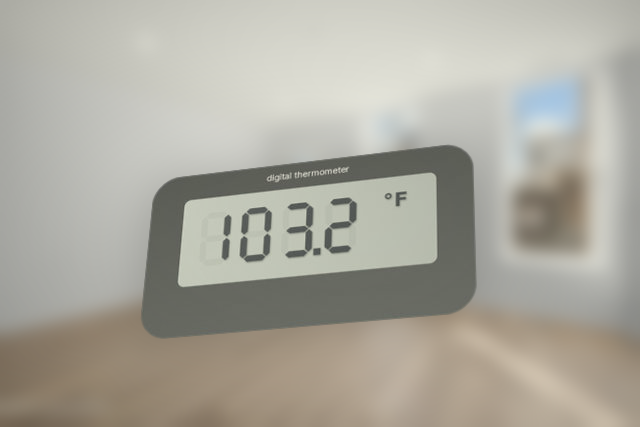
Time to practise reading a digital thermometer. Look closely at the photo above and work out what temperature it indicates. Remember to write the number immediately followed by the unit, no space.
103.2°F
